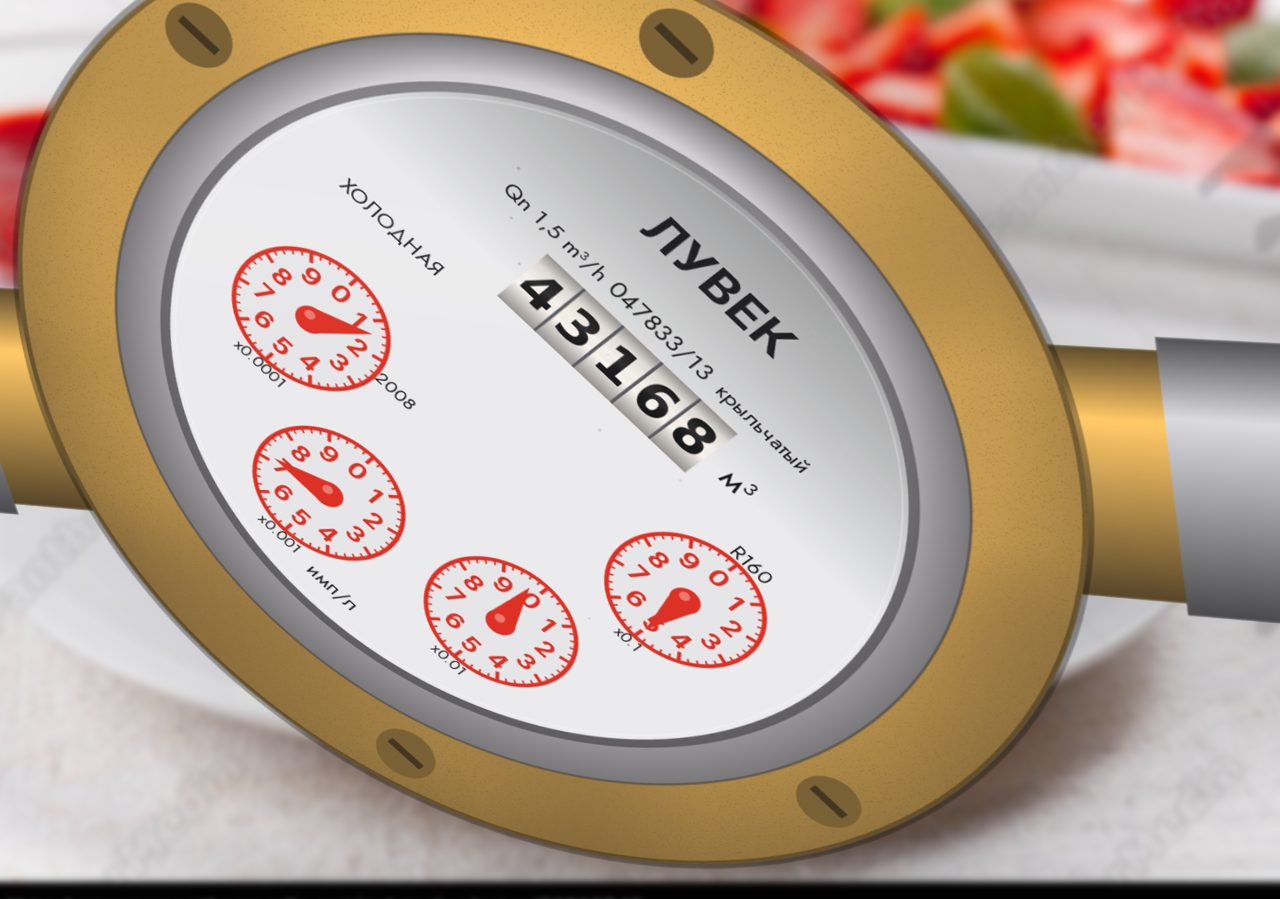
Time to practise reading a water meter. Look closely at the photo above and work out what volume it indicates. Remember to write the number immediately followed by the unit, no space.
43168.4971m³
